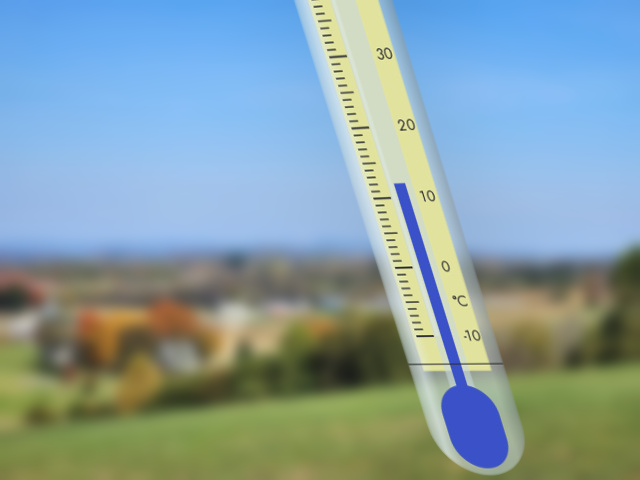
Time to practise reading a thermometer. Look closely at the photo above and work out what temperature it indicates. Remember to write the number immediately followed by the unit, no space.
12°C
